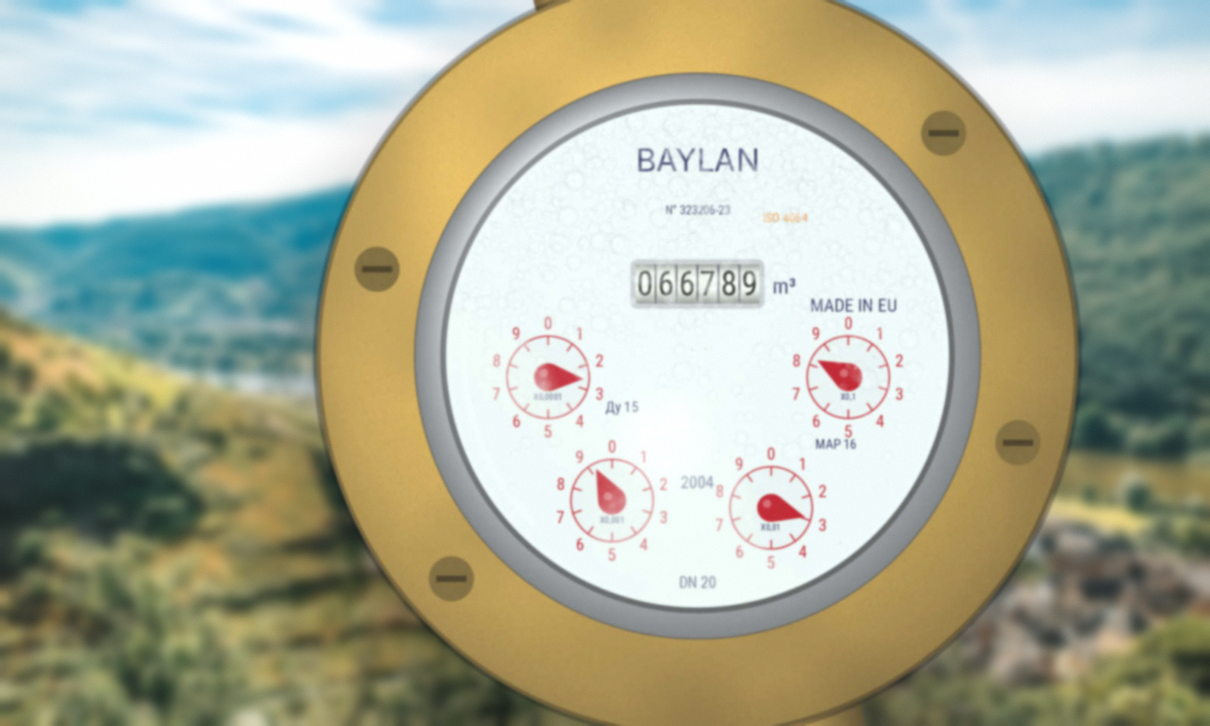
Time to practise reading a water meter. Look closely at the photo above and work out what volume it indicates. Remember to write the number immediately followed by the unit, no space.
66789.8292m³
